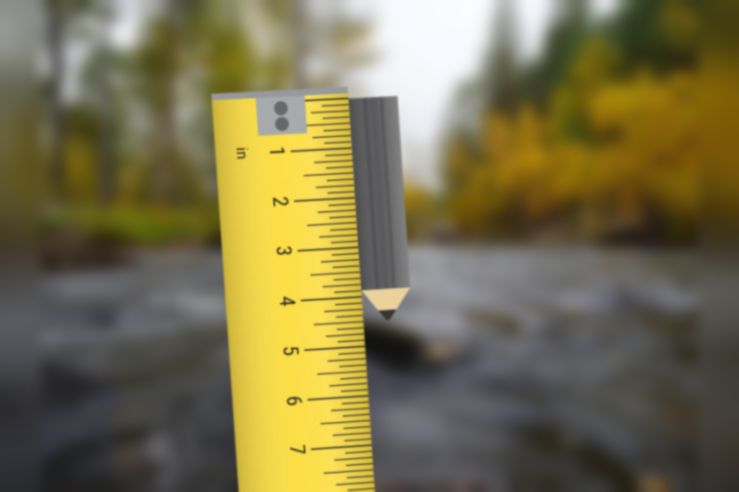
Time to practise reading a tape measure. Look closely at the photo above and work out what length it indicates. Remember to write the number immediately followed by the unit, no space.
4.5in
